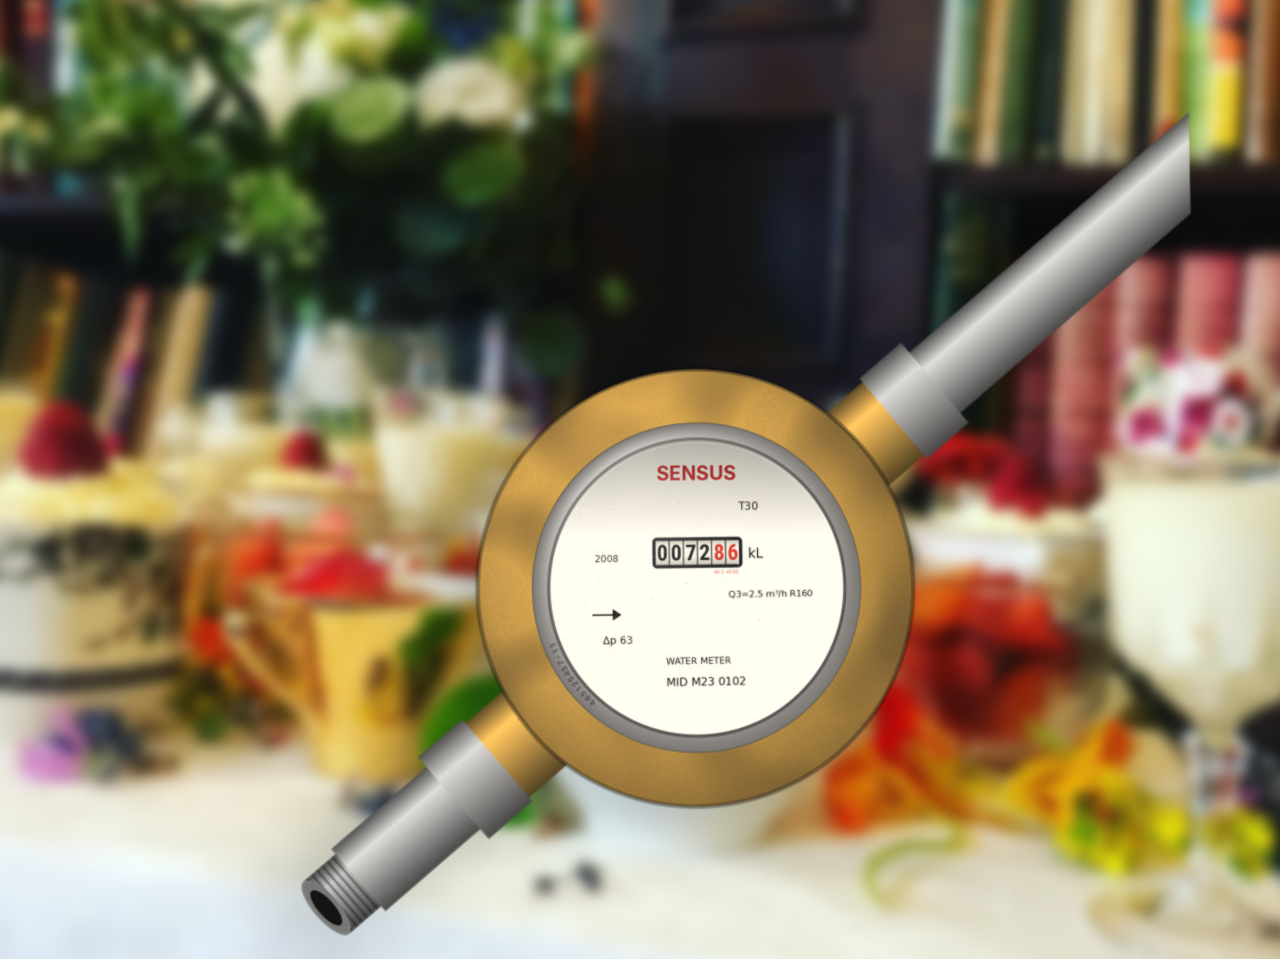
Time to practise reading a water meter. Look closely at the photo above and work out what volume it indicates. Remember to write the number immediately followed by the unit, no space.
72.86kL
